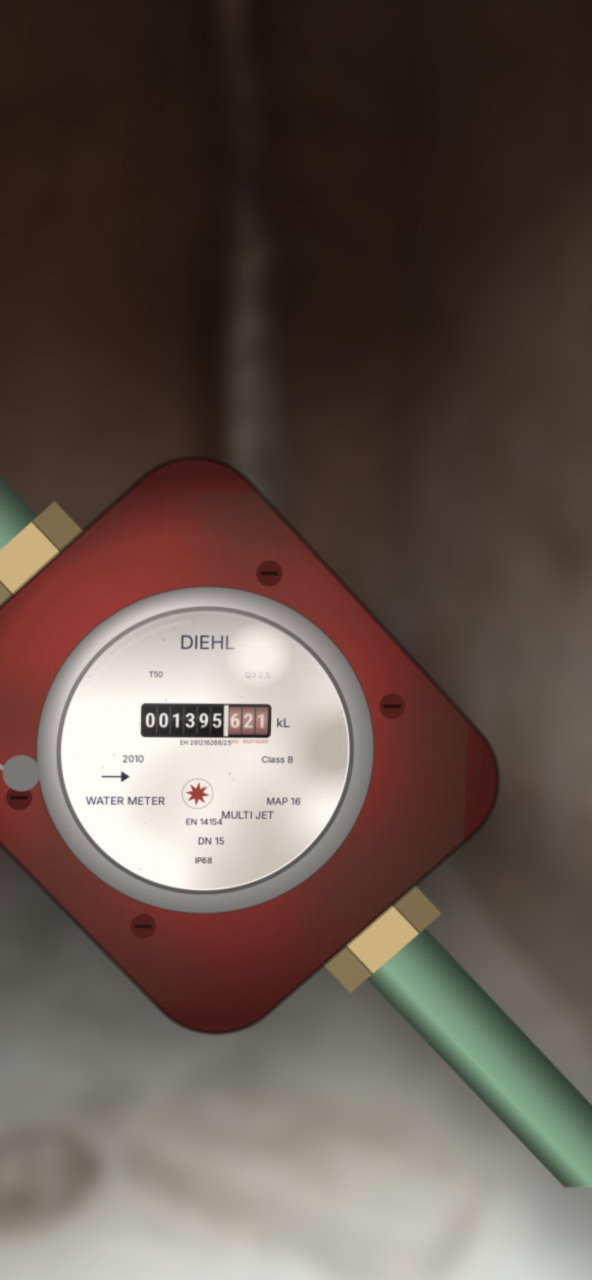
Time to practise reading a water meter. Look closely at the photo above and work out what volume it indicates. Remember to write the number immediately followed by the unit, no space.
1395.621kL
